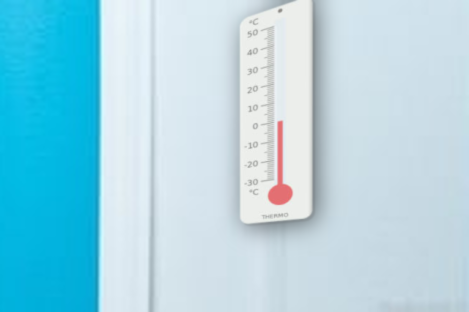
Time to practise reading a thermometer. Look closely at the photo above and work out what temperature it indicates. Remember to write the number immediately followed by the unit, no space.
0°C
